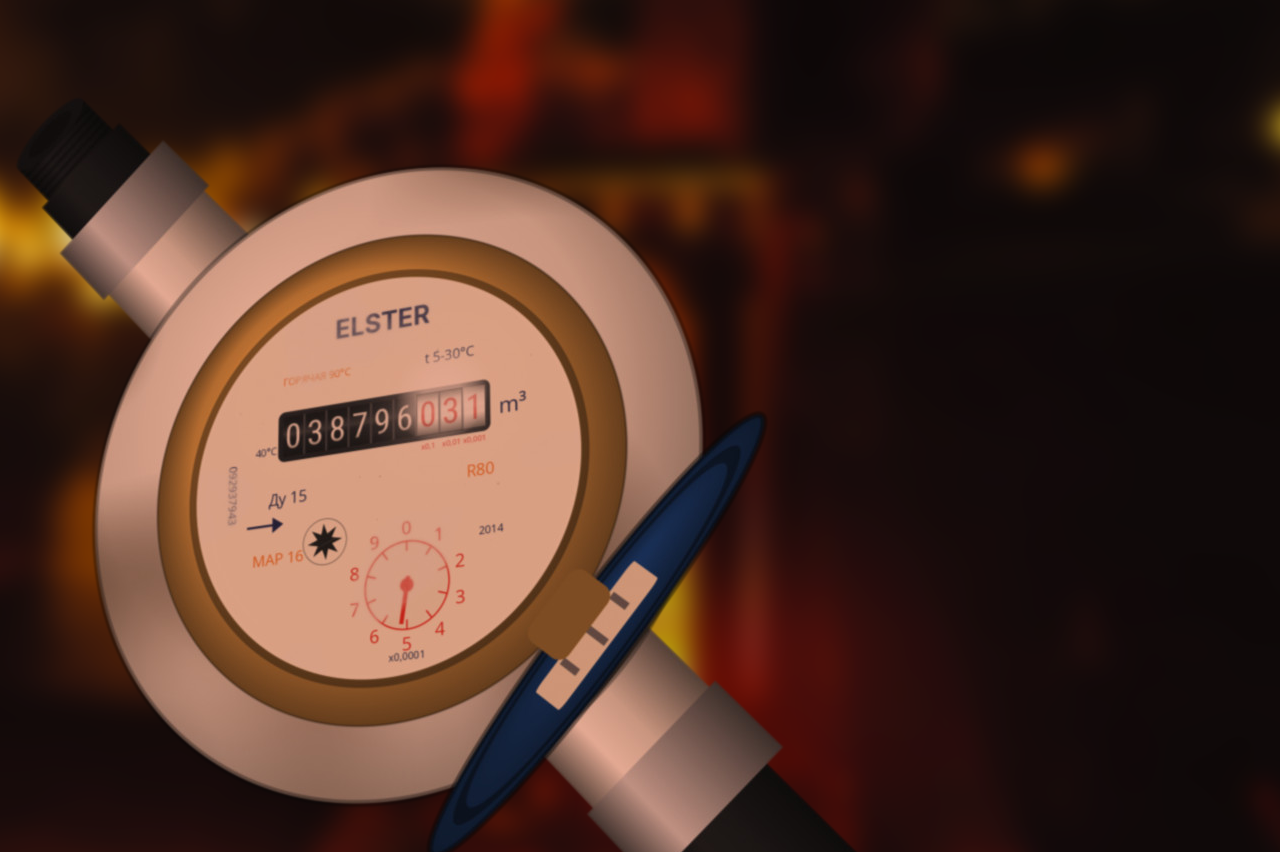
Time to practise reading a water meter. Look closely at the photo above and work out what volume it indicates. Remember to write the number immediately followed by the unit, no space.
38796.0315m³
